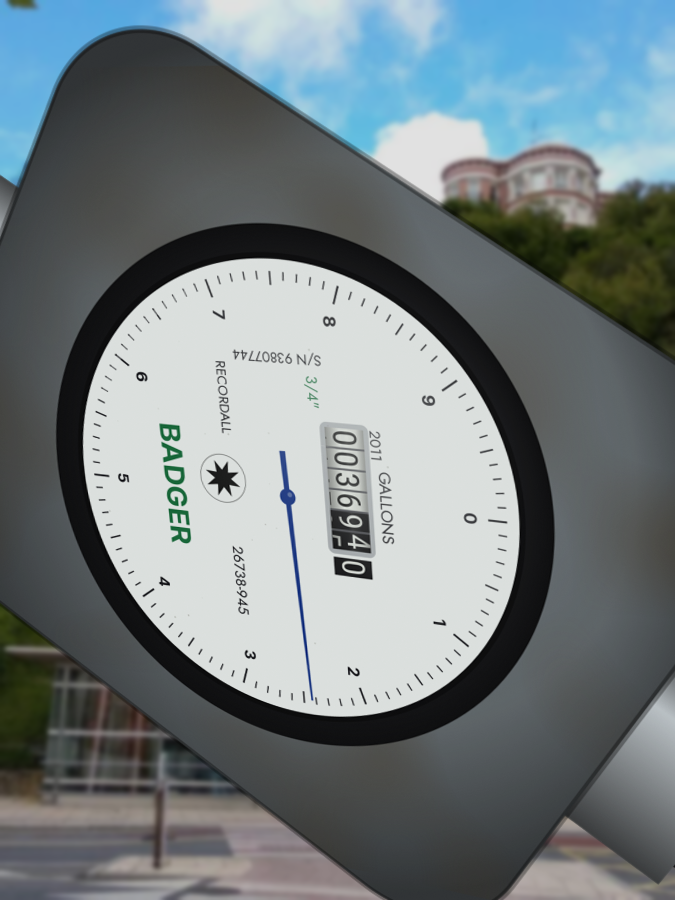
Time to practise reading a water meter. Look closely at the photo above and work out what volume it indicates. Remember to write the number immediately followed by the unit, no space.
36942.4gal
